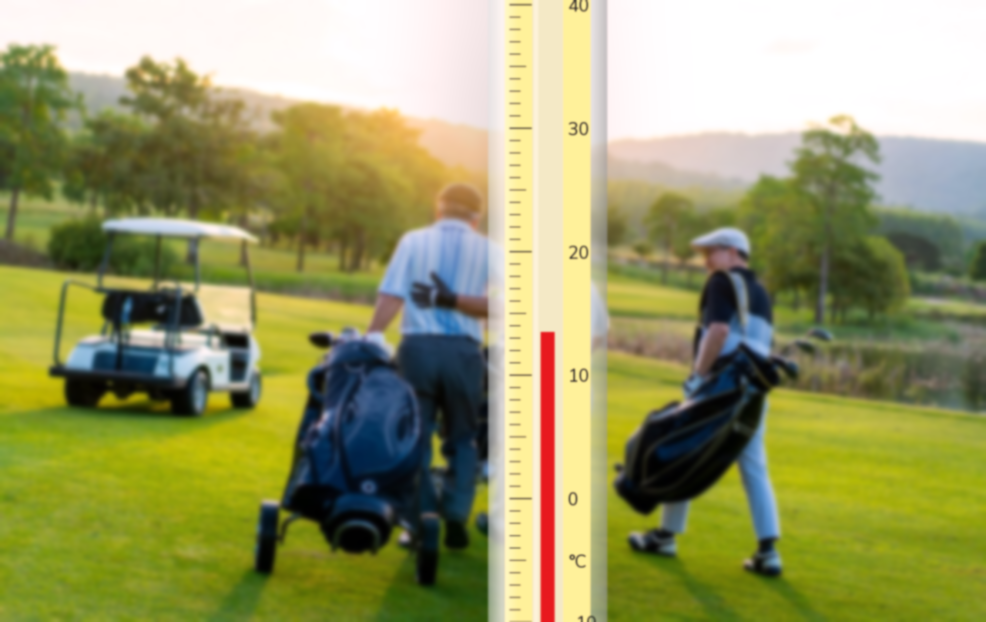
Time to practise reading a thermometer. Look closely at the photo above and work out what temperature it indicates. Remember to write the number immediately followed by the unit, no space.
13.5°C
